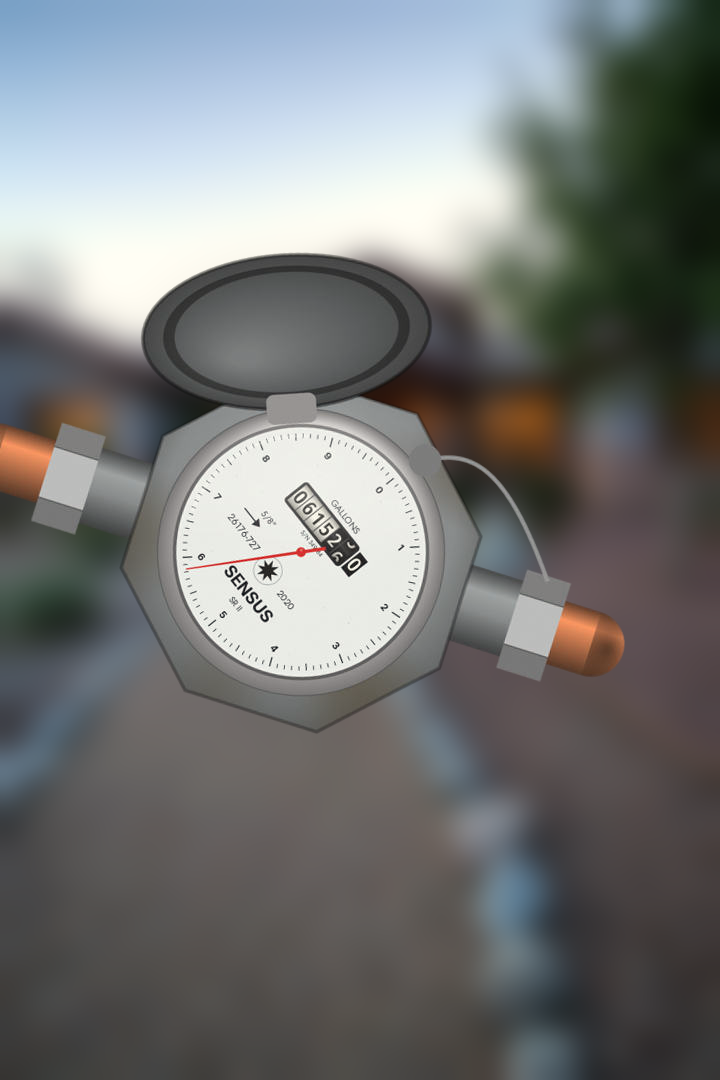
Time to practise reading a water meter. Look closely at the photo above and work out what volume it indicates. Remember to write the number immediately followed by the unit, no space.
615255.8gal
